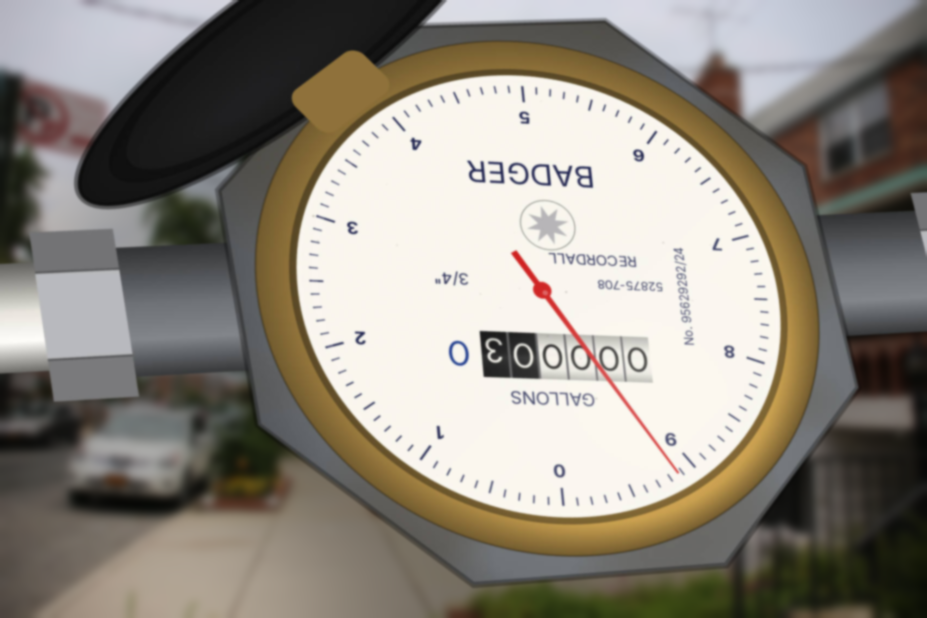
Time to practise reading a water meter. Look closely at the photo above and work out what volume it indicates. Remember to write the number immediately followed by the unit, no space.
29.1gal
